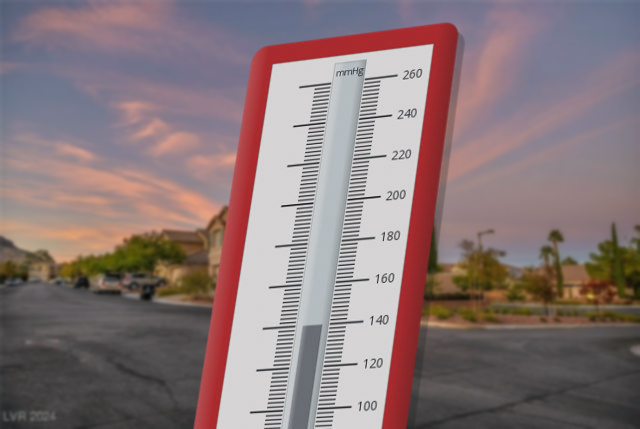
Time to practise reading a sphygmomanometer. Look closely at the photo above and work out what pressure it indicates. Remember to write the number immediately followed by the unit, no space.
140mmHg
